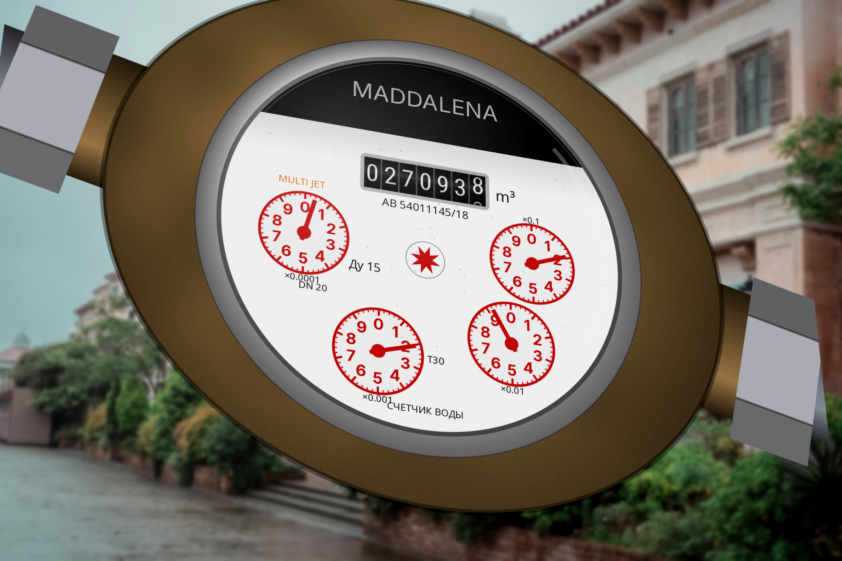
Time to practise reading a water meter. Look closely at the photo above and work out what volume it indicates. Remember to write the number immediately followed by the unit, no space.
270938.1920m³
